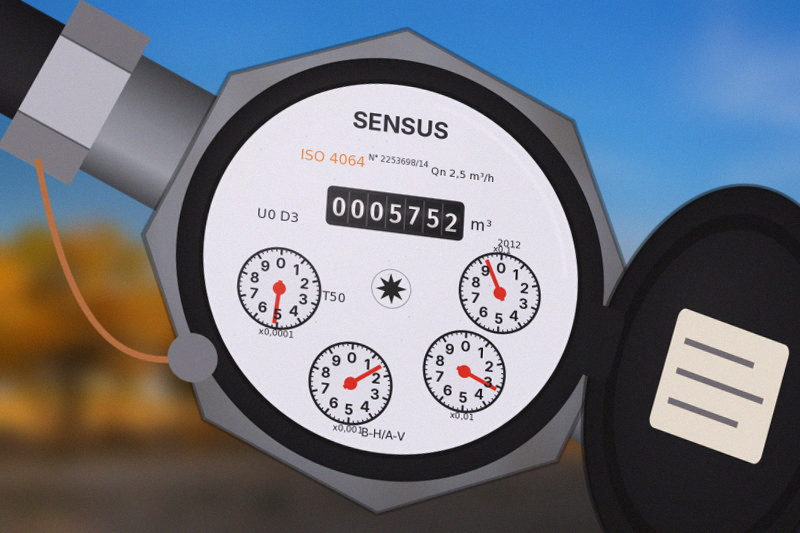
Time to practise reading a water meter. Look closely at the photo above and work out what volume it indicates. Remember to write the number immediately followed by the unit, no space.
5751.9315m³
